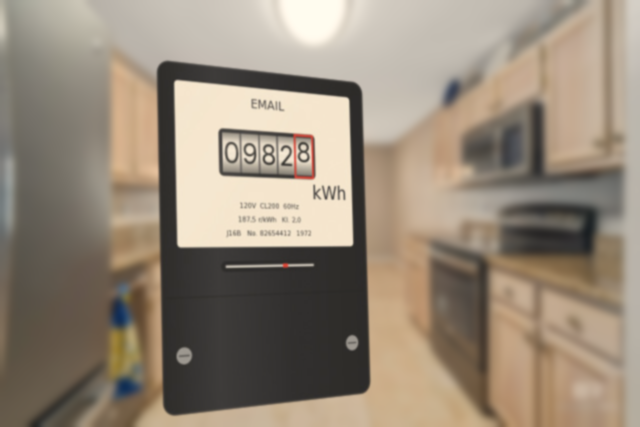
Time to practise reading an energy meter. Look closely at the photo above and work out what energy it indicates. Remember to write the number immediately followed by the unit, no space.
982.8kWh
